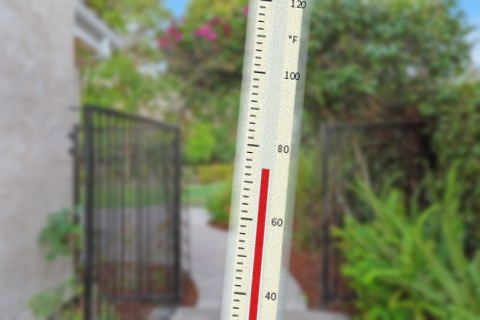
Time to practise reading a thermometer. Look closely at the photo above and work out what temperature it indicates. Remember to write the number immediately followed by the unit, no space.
74°F
